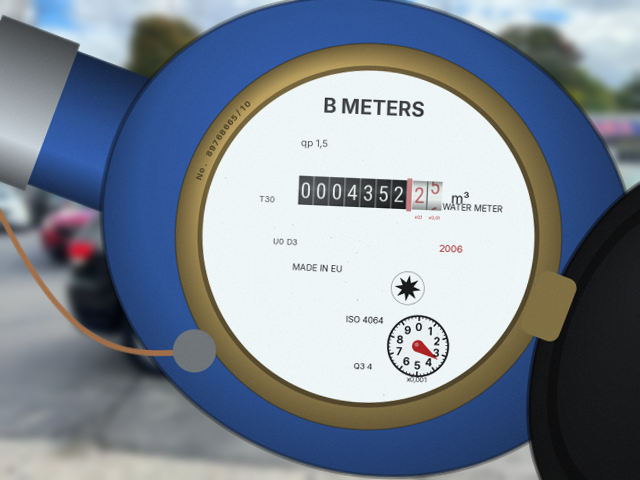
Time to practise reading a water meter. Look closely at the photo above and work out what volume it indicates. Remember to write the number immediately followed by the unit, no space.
4352.253m³
